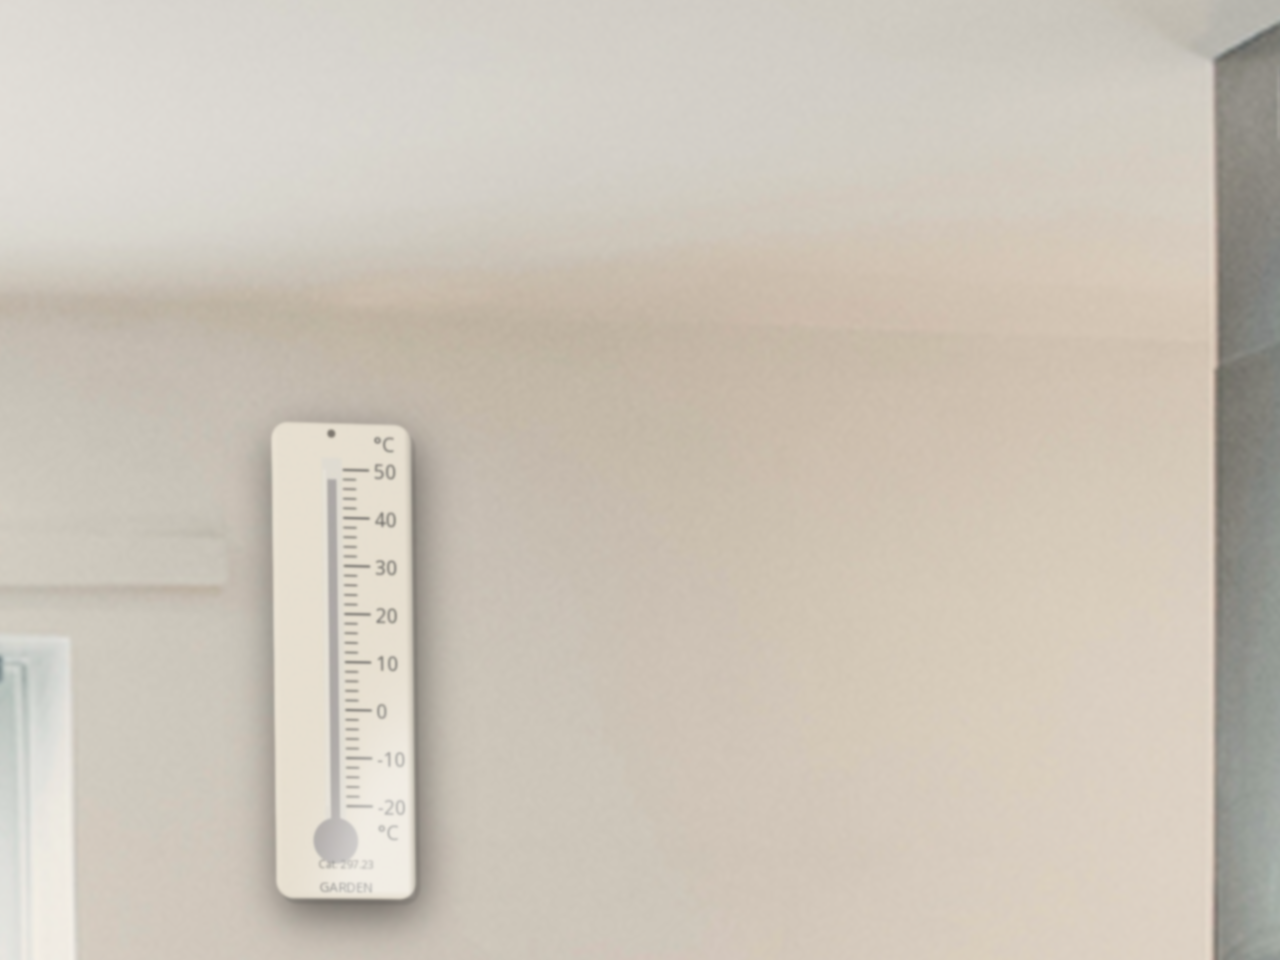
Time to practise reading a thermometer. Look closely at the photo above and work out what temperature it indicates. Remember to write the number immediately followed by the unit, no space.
48°C
